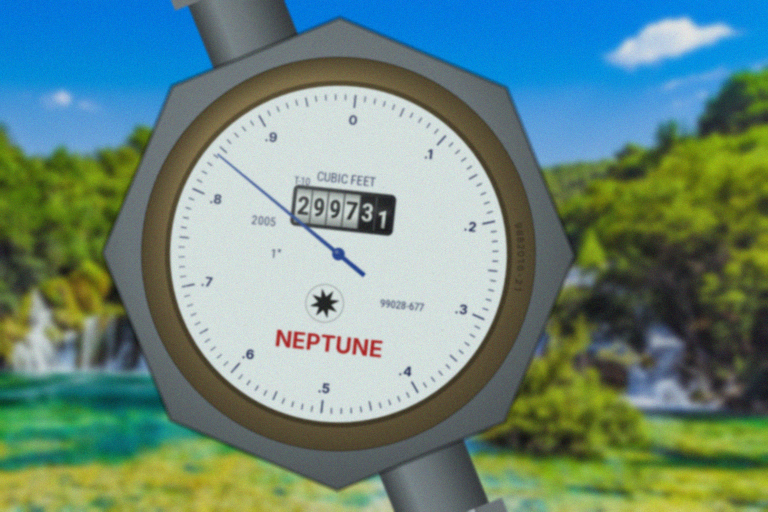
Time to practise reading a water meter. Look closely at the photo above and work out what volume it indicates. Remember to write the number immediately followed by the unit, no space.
299730.84ft³
